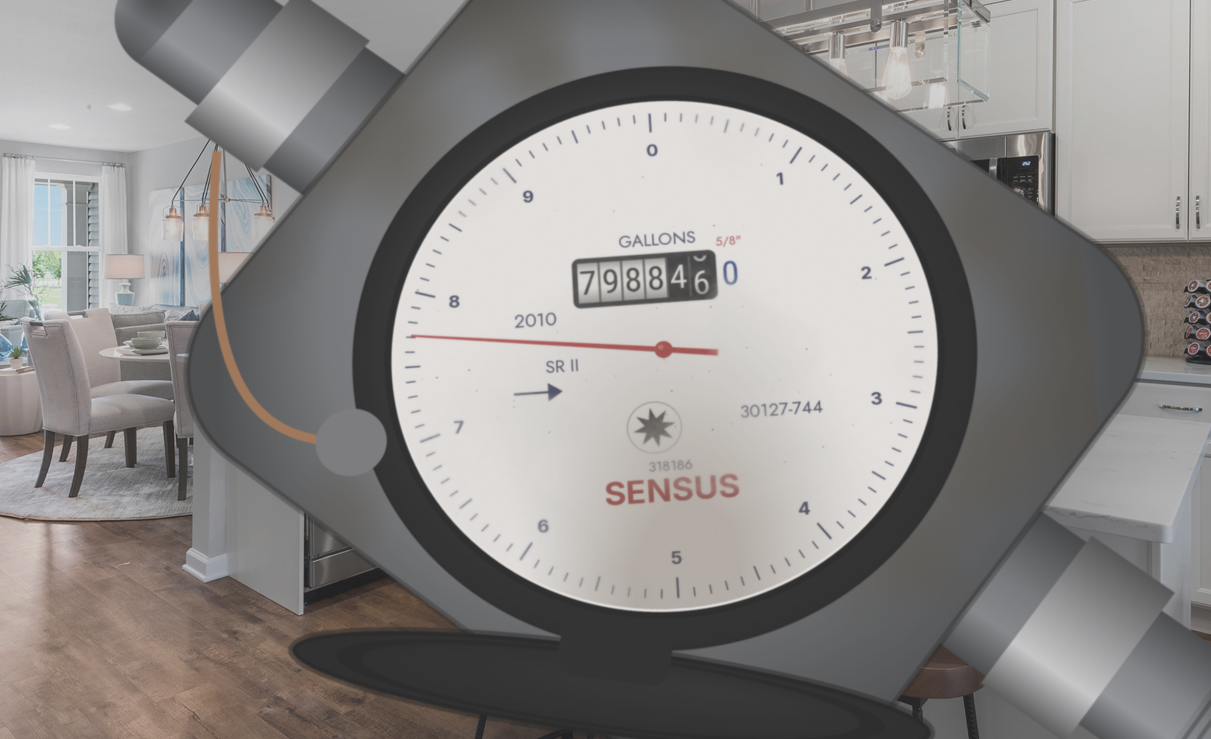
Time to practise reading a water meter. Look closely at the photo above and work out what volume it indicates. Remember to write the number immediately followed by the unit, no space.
7988457.7gal
